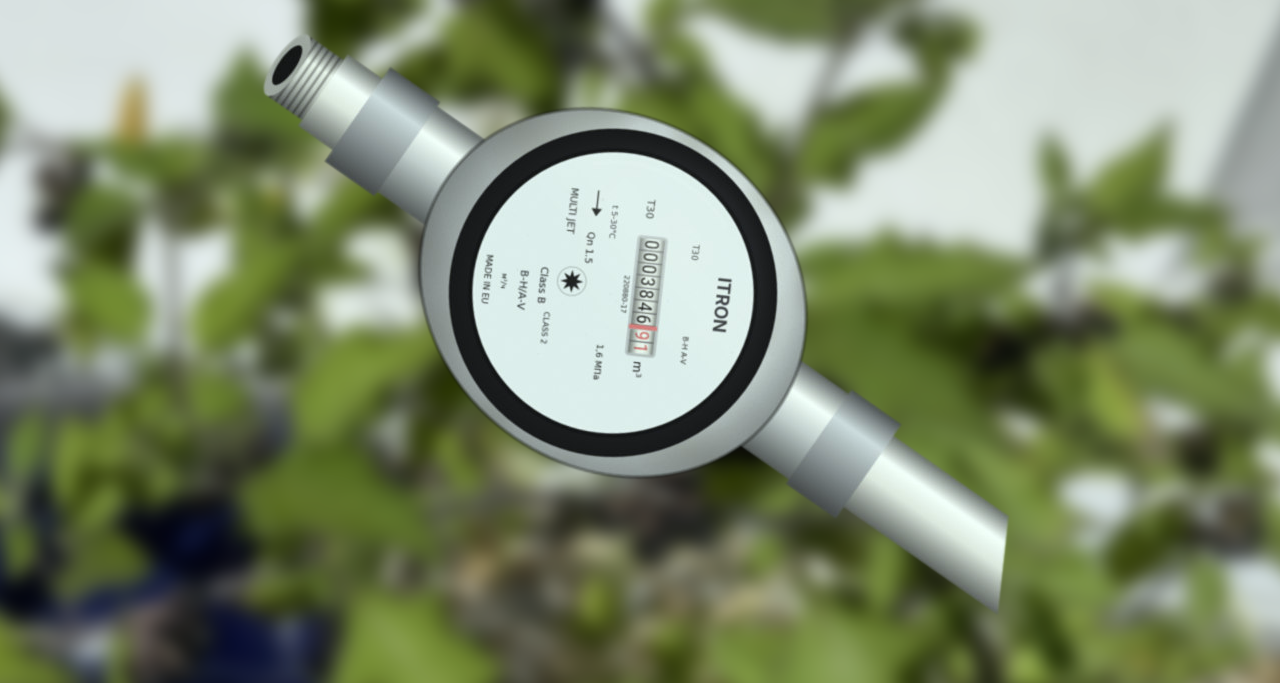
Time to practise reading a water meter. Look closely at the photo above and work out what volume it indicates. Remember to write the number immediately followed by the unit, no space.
3846.91m³
